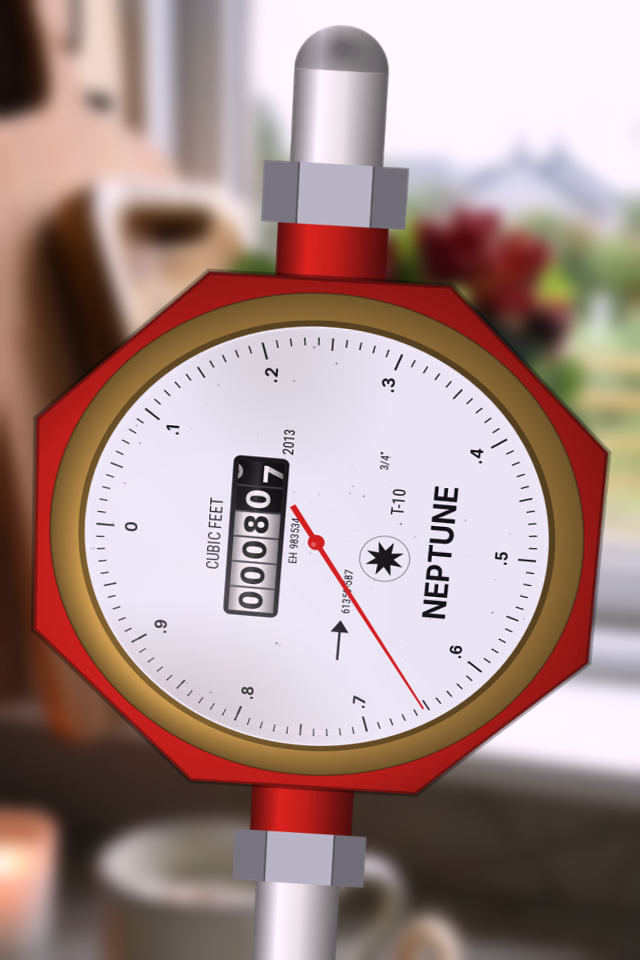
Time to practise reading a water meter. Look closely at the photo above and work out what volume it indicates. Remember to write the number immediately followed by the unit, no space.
806.65ft³
